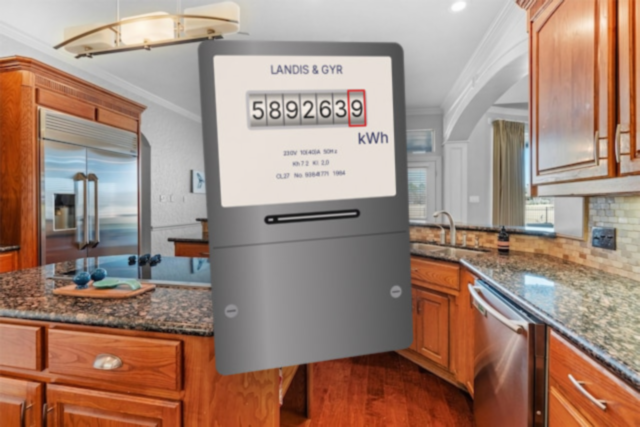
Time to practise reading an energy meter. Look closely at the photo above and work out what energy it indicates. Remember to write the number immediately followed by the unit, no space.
589263.9kWh
